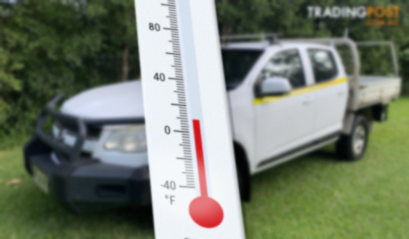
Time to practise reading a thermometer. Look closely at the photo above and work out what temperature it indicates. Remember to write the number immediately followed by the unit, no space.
10°F
